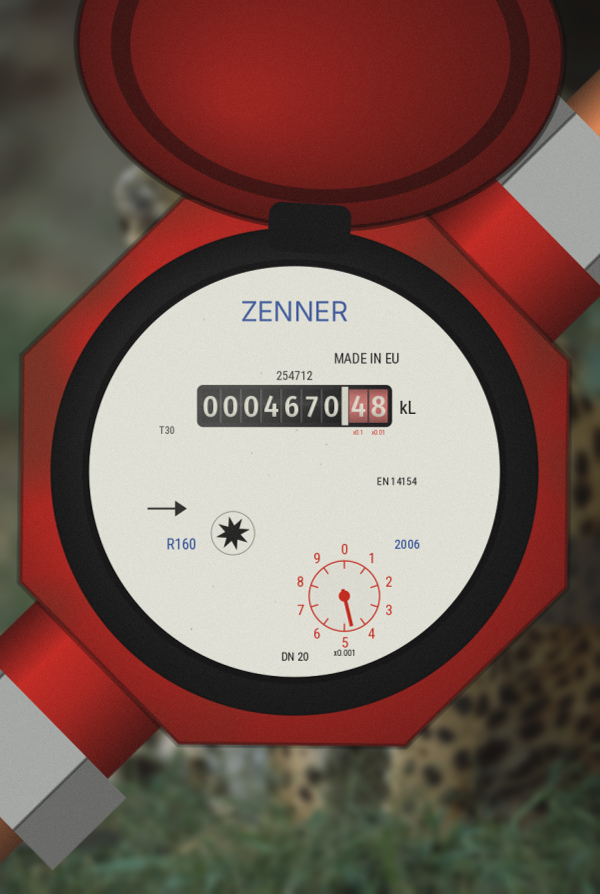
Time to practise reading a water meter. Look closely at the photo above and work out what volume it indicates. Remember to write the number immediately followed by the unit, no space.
4670.484kL
